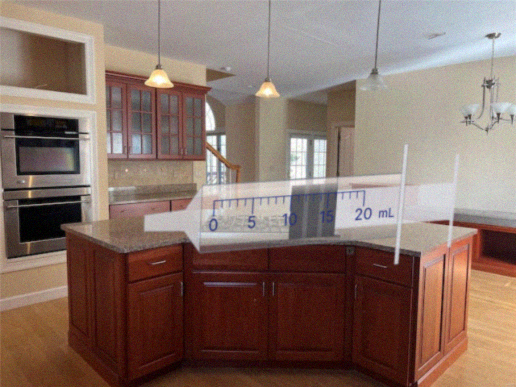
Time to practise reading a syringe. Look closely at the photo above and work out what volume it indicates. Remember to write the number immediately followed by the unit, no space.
10mL
